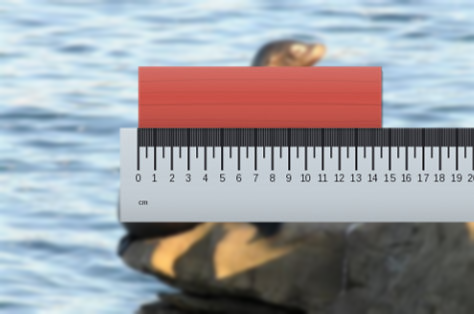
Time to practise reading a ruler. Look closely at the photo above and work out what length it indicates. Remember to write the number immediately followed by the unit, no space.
14.5cm
